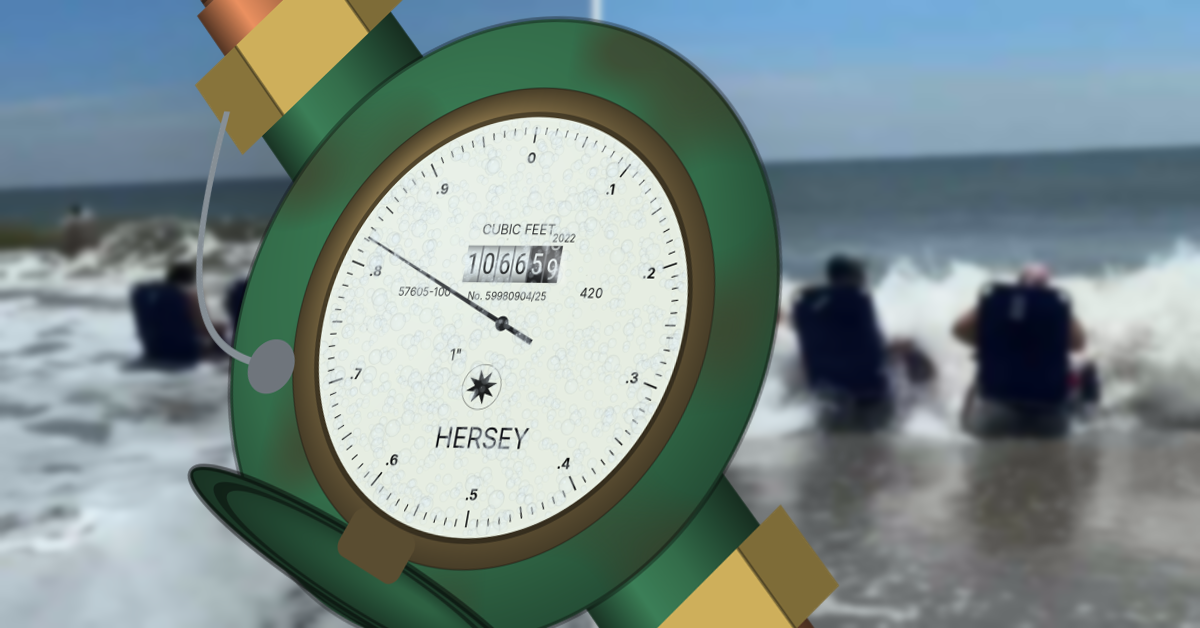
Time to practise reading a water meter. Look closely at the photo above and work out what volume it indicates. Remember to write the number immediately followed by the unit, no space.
106658.82ft³
